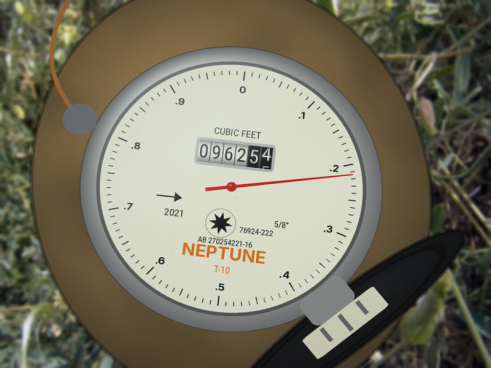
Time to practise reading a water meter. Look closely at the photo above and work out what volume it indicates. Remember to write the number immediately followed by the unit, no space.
96254.21ft³
